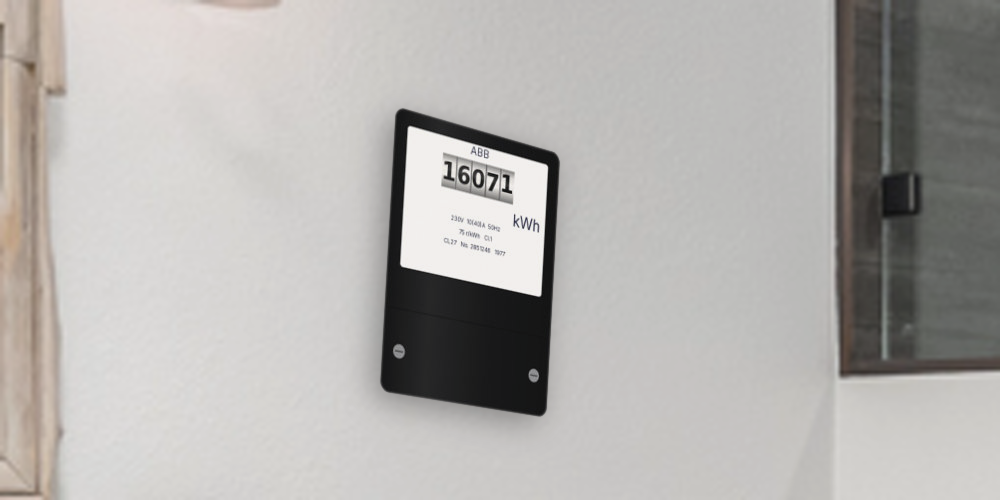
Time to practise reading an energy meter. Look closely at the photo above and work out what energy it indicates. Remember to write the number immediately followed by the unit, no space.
16071kWh
